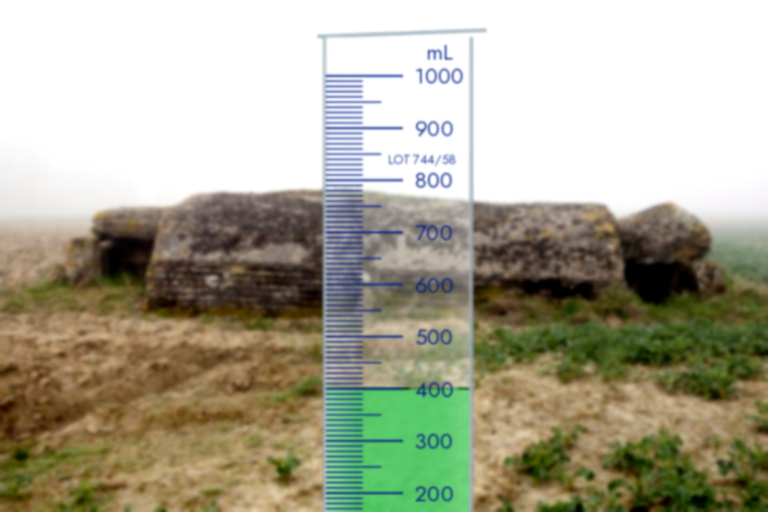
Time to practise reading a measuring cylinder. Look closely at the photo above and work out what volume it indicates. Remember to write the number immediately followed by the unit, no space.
400mL
